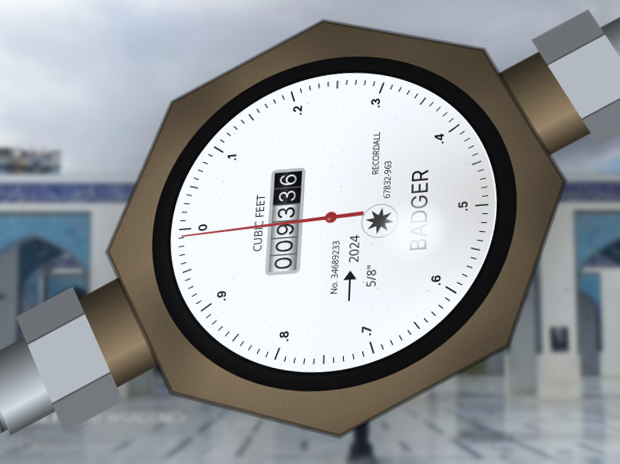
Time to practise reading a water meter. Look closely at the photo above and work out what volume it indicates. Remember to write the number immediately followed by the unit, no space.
9335.99ft³
